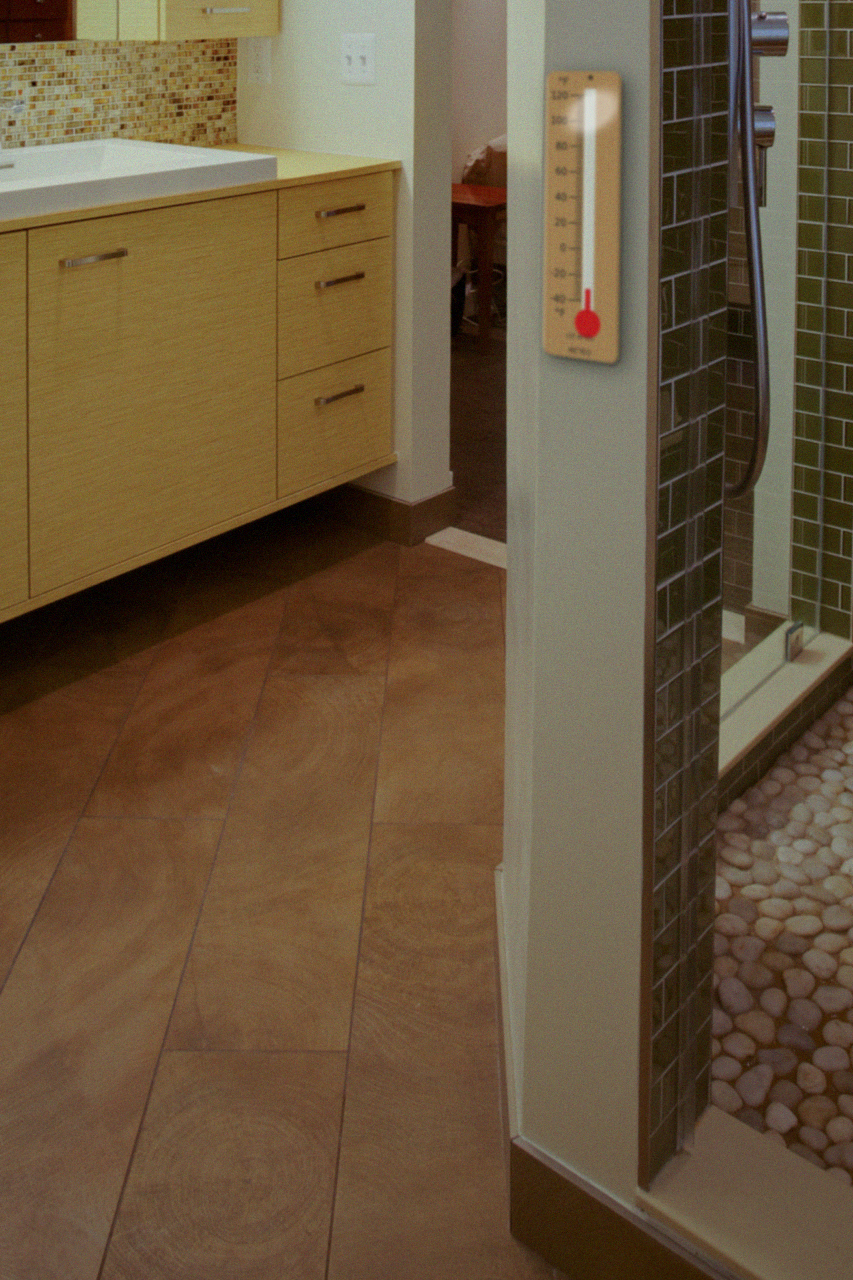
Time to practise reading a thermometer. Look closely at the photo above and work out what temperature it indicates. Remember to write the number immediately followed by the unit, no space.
-30°F
